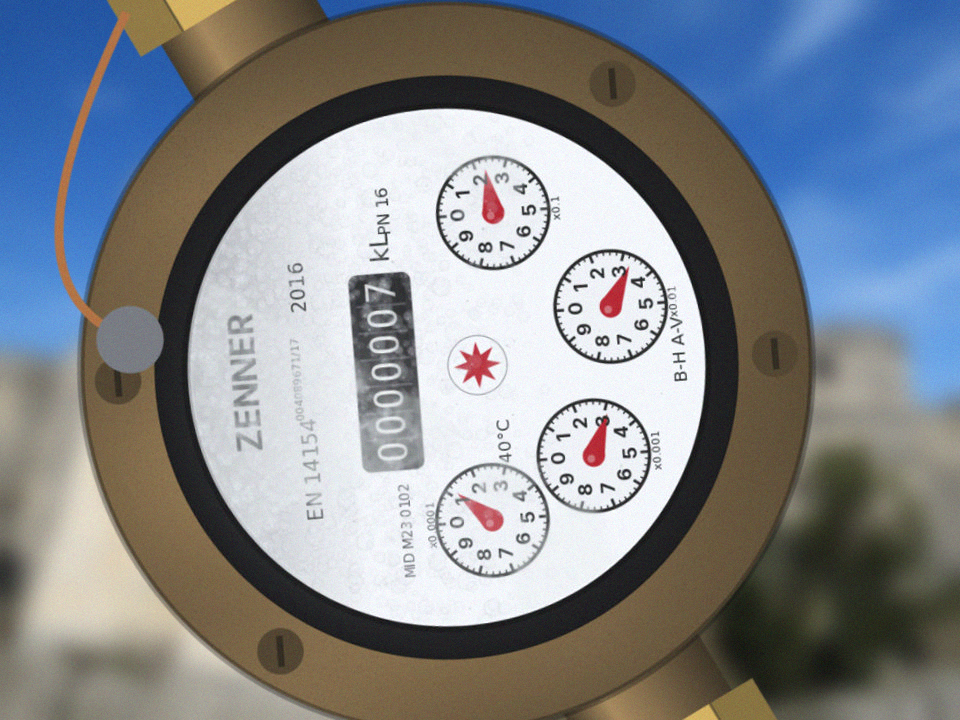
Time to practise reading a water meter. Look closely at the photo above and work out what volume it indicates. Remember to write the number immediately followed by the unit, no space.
7.2331kL
